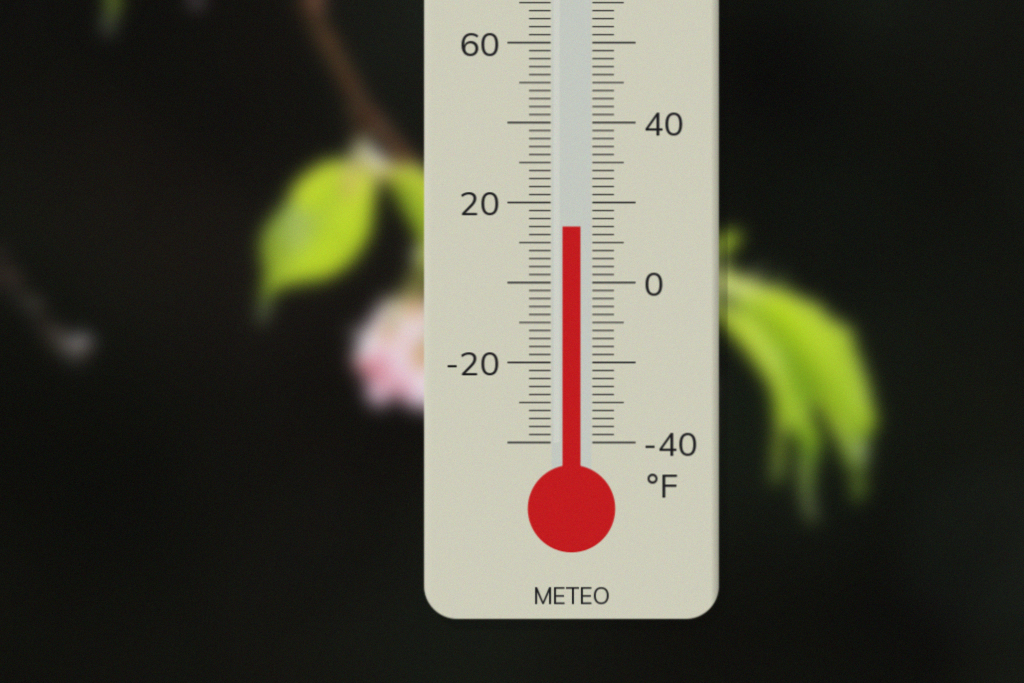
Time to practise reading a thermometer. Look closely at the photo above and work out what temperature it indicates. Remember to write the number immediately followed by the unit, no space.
14°F
